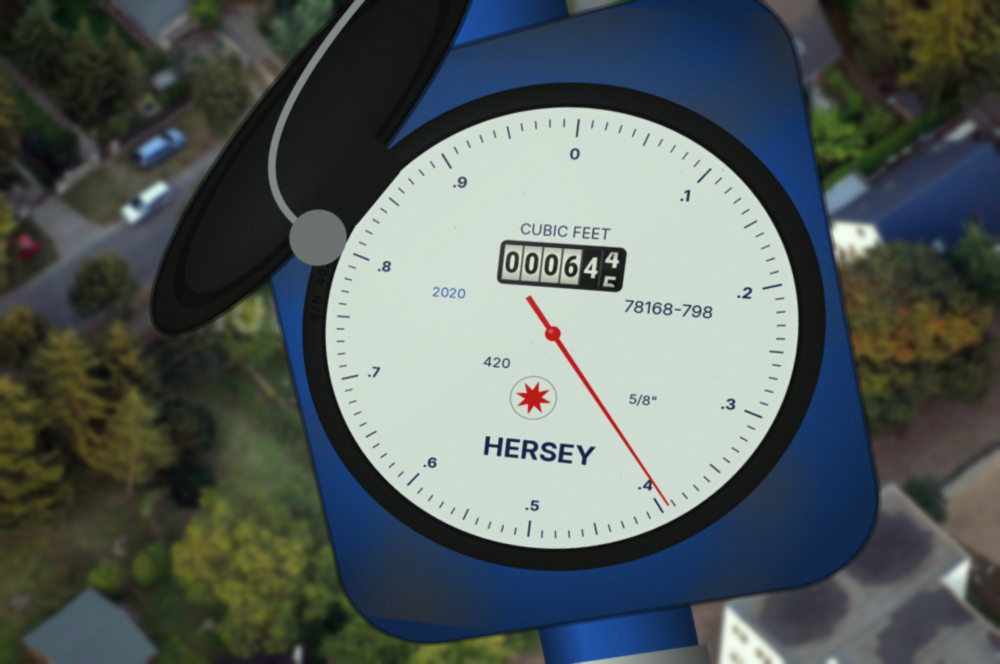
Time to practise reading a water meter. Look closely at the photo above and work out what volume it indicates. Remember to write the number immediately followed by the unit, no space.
644.39ft³
